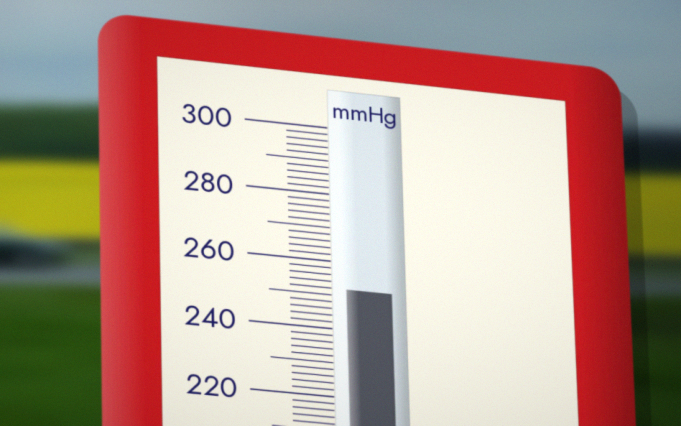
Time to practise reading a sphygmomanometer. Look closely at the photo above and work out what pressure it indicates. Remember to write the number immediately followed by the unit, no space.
252mmHg
